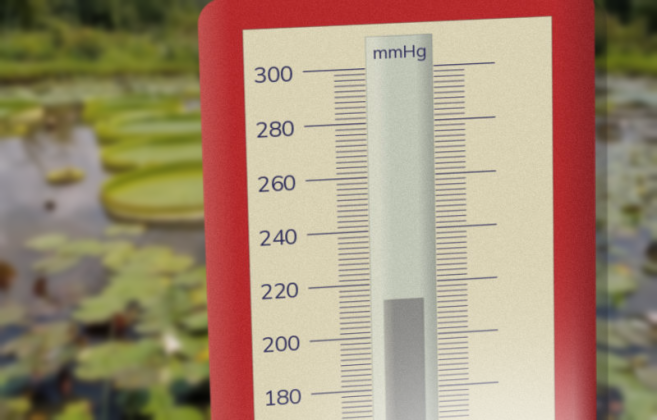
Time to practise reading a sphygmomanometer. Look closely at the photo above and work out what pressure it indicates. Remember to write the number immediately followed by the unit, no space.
214mmHg
